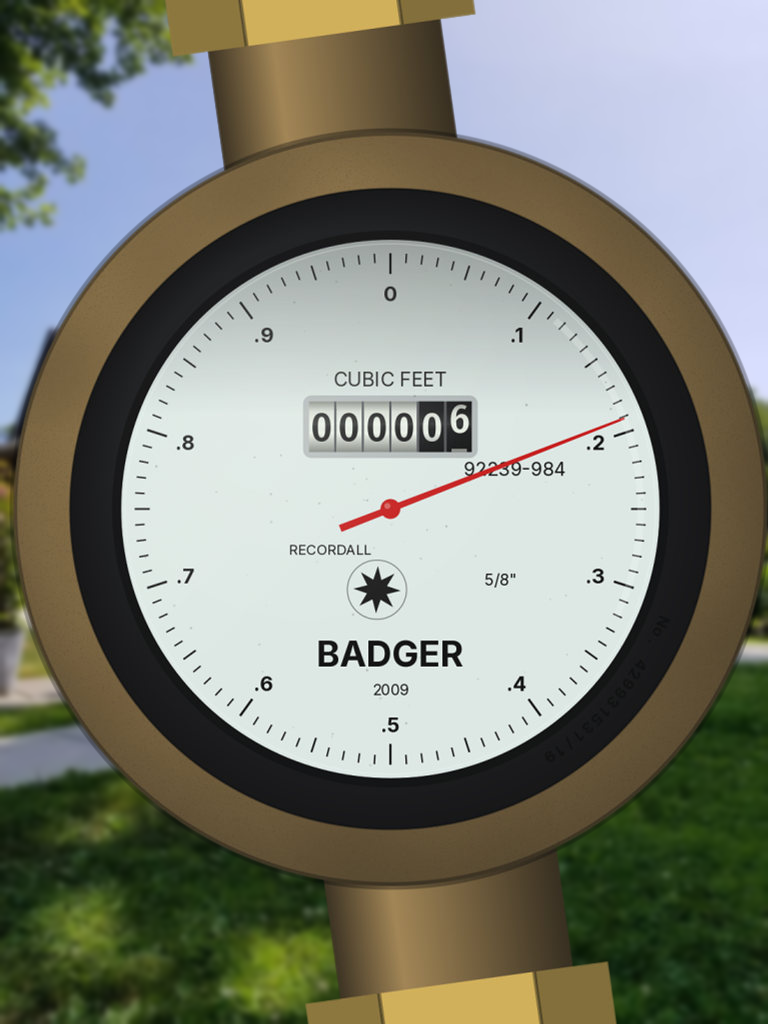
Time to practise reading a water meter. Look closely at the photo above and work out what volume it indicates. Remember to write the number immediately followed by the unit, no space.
6.19ft³
